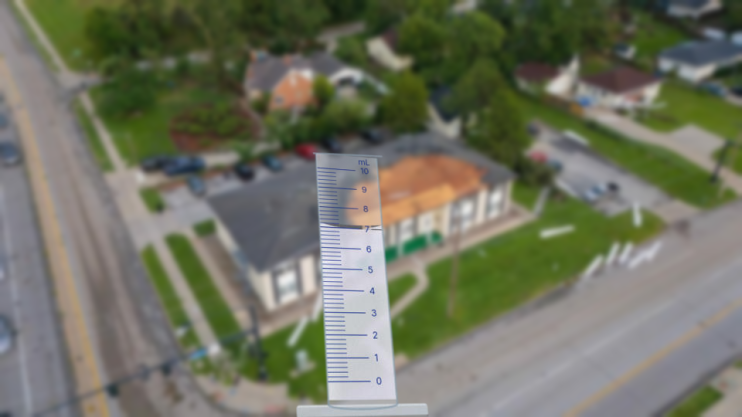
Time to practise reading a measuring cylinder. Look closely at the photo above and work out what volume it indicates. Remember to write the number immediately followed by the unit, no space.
7mL
